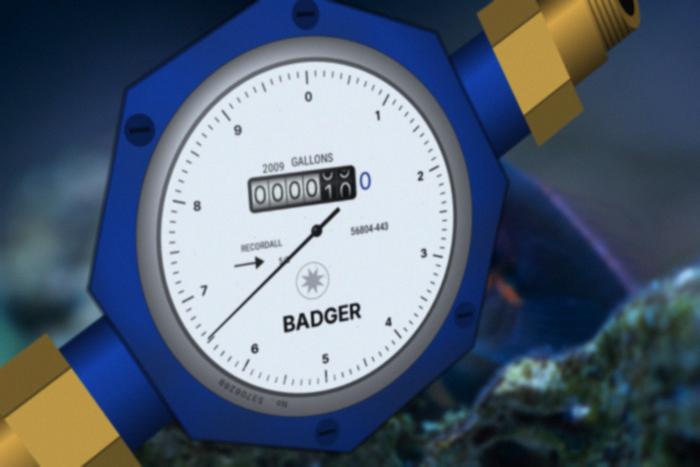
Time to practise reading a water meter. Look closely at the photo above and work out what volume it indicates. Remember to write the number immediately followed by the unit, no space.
96.5gal
